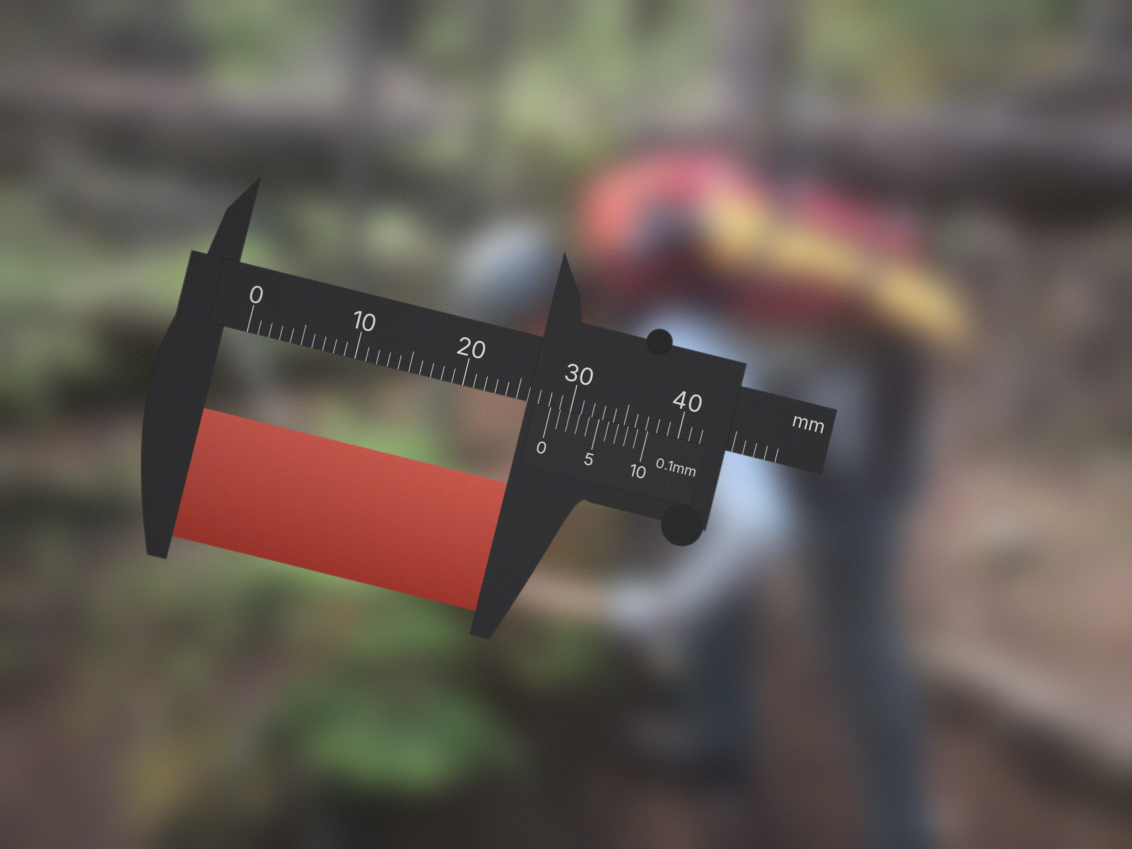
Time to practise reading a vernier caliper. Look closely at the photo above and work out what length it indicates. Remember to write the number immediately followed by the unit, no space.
28.2mm
